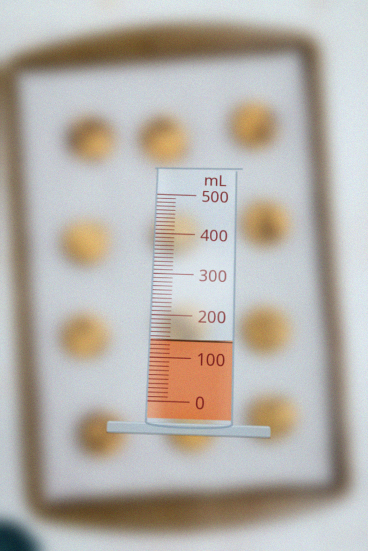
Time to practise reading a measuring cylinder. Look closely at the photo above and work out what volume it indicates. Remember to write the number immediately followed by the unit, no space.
140mL
